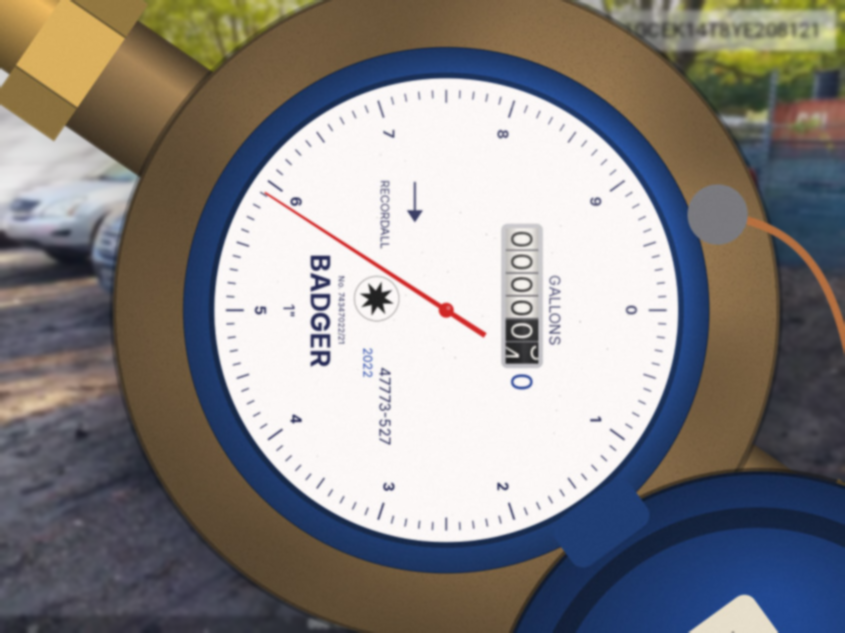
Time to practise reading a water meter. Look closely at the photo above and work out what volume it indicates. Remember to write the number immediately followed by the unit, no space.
35.9gal
